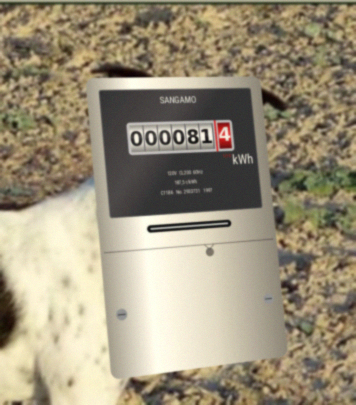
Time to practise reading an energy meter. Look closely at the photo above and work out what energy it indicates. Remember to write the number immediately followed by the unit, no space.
81.4kWh
